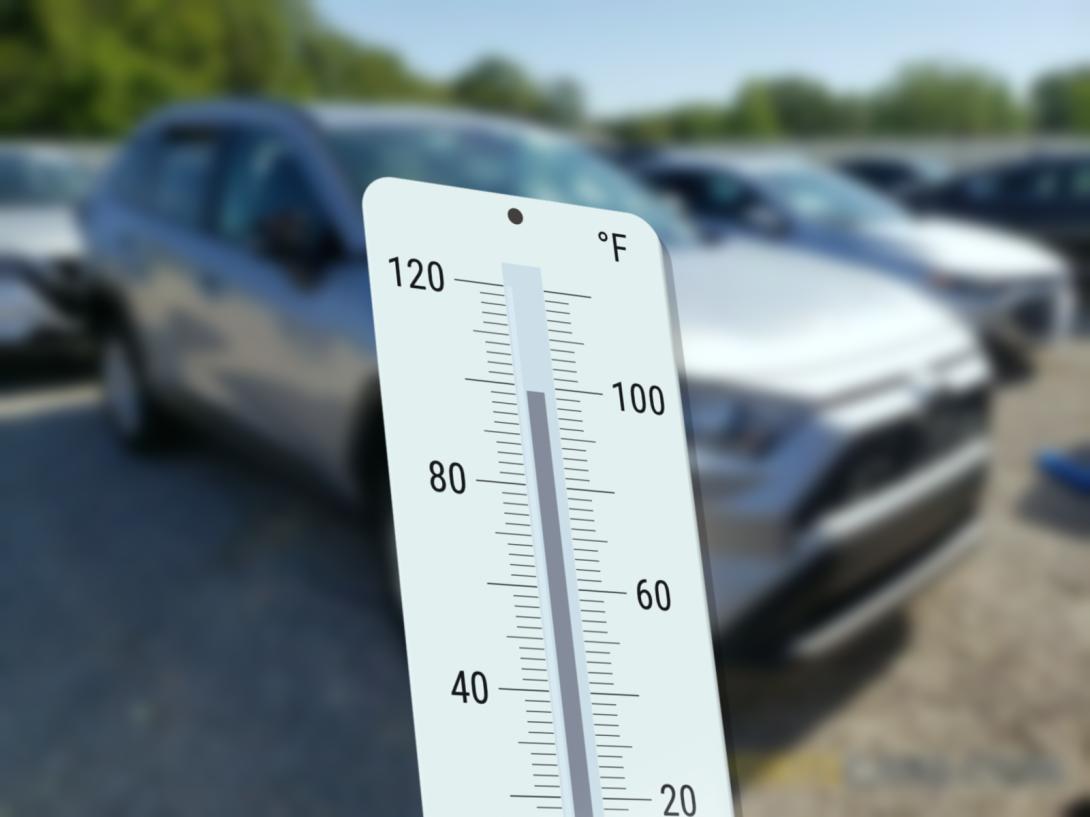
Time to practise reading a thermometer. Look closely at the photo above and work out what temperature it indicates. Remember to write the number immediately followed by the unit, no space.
99°F
